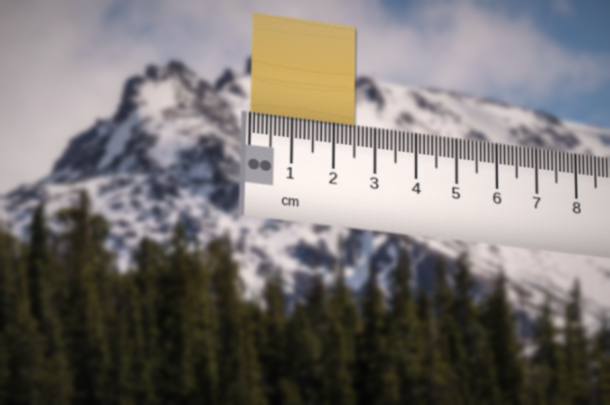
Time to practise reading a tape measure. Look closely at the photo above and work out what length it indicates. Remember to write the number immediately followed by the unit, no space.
2.5cm
